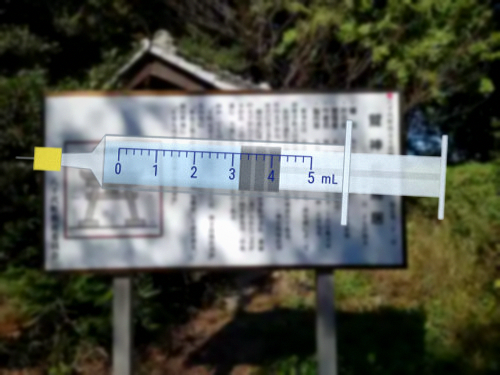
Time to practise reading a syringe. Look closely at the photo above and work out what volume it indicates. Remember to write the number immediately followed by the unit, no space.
3.2mL
